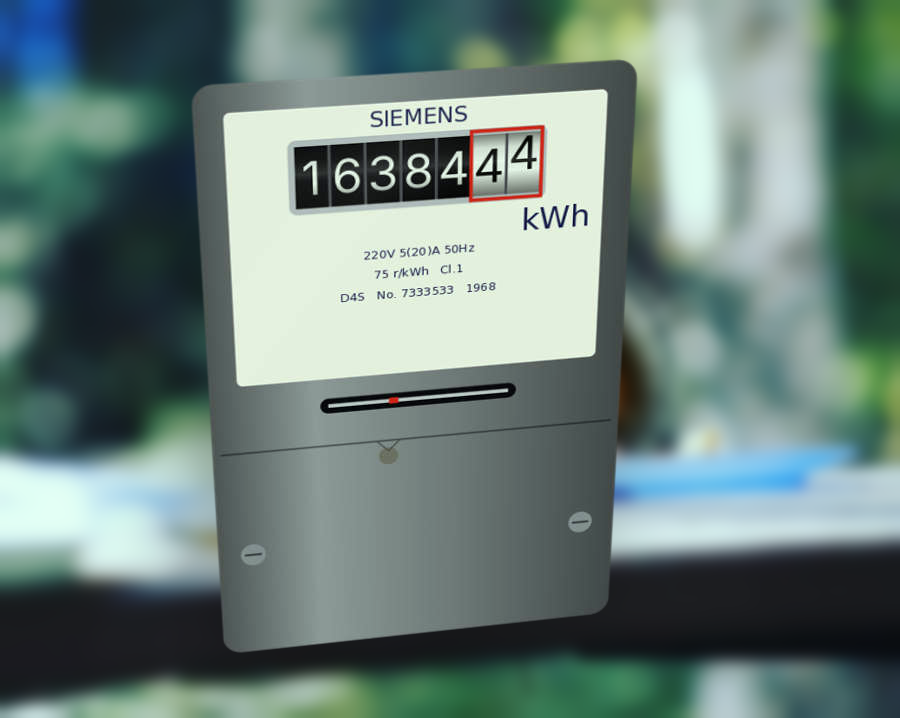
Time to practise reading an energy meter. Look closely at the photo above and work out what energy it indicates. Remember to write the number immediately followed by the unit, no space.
16384.44kWh
